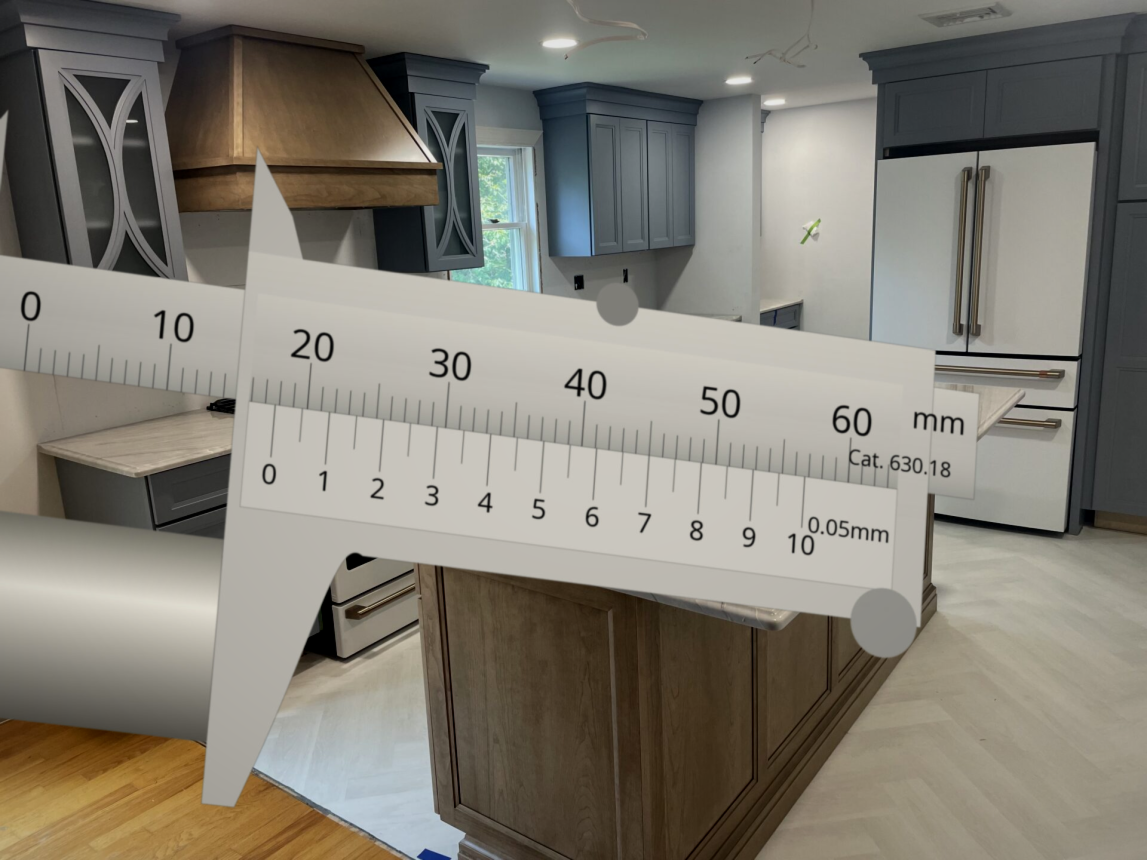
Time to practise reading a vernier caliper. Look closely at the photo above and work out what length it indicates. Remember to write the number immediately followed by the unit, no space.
17.7mm
